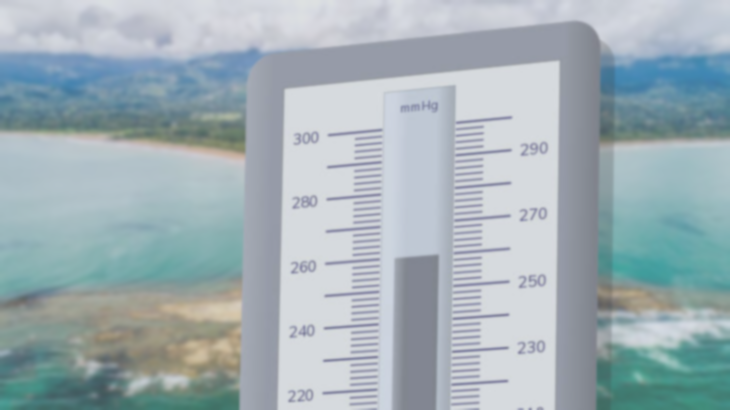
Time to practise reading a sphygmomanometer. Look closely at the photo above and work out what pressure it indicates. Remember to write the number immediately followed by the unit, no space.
260mmHg
